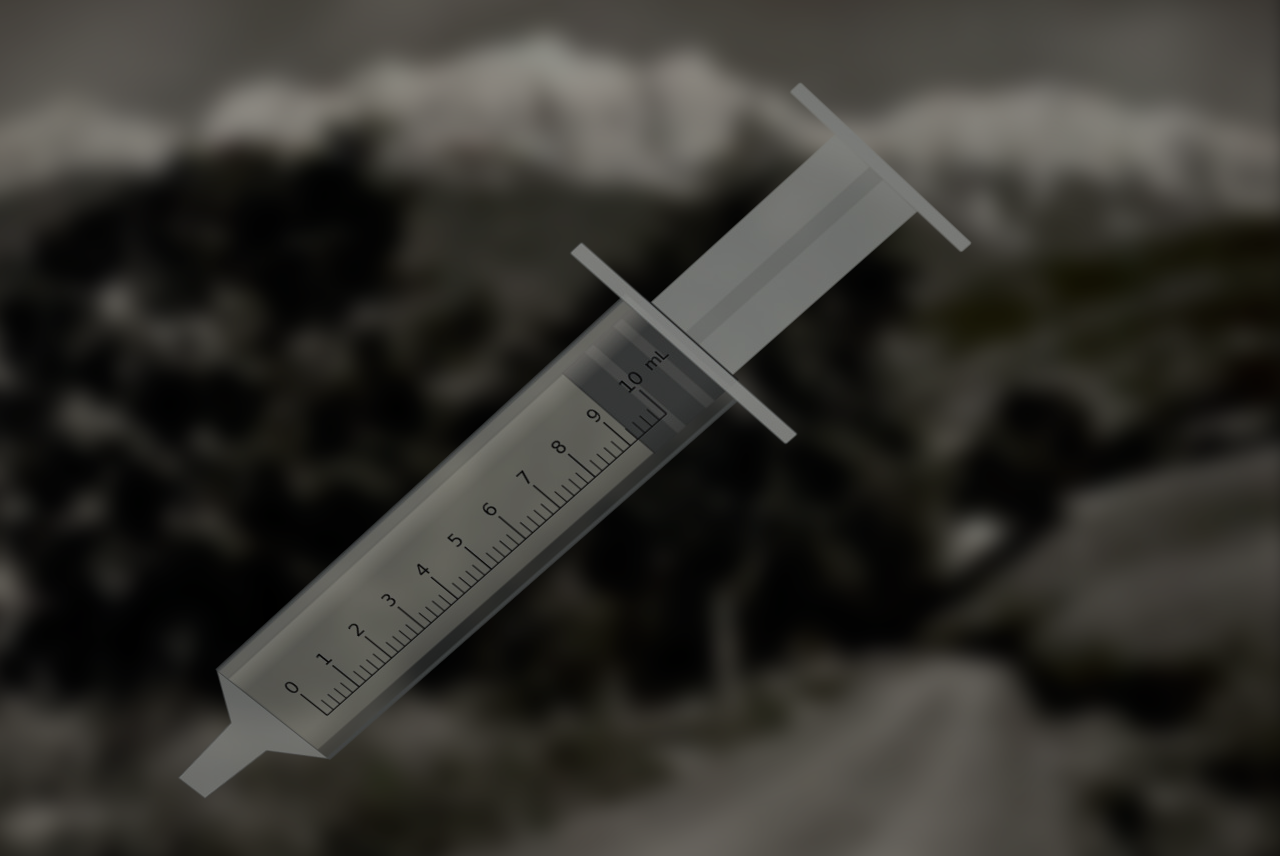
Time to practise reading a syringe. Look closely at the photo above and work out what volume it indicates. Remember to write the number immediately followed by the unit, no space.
9.2mL
